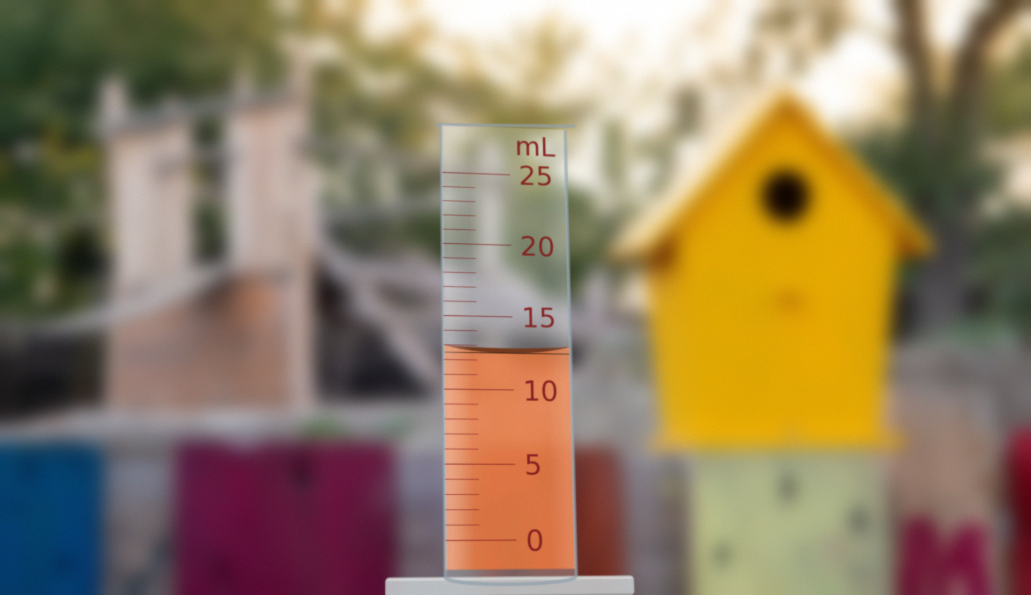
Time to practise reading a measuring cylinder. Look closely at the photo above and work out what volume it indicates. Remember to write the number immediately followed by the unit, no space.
12.5mL
